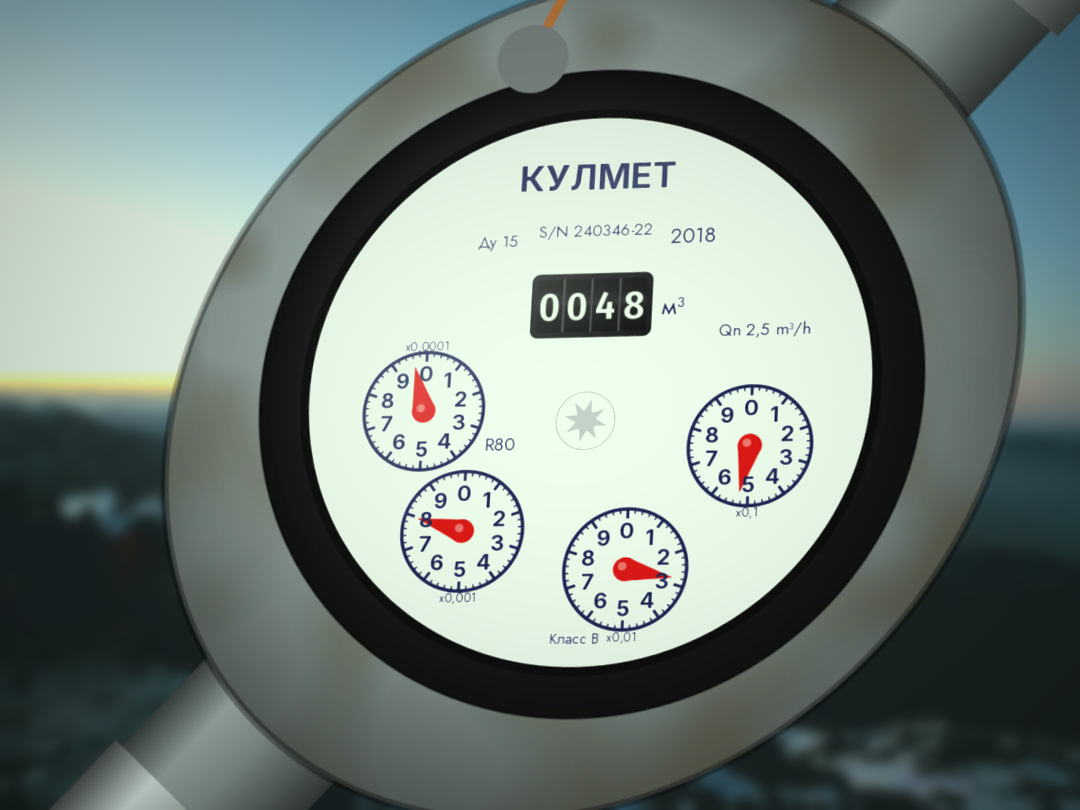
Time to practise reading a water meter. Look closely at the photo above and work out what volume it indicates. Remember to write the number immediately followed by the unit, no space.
48.5279m³
